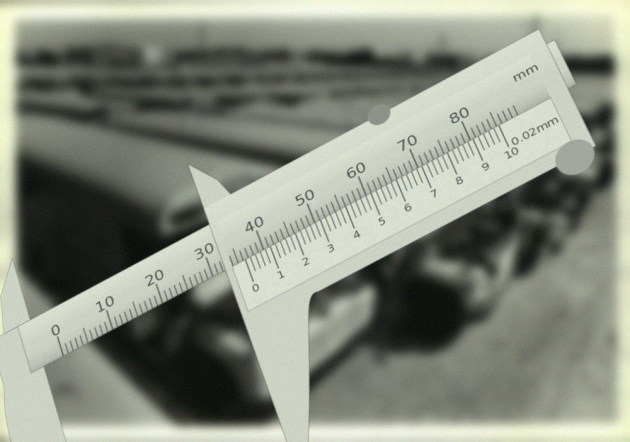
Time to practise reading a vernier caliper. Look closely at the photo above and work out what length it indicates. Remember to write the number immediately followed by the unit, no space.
36.4mm
